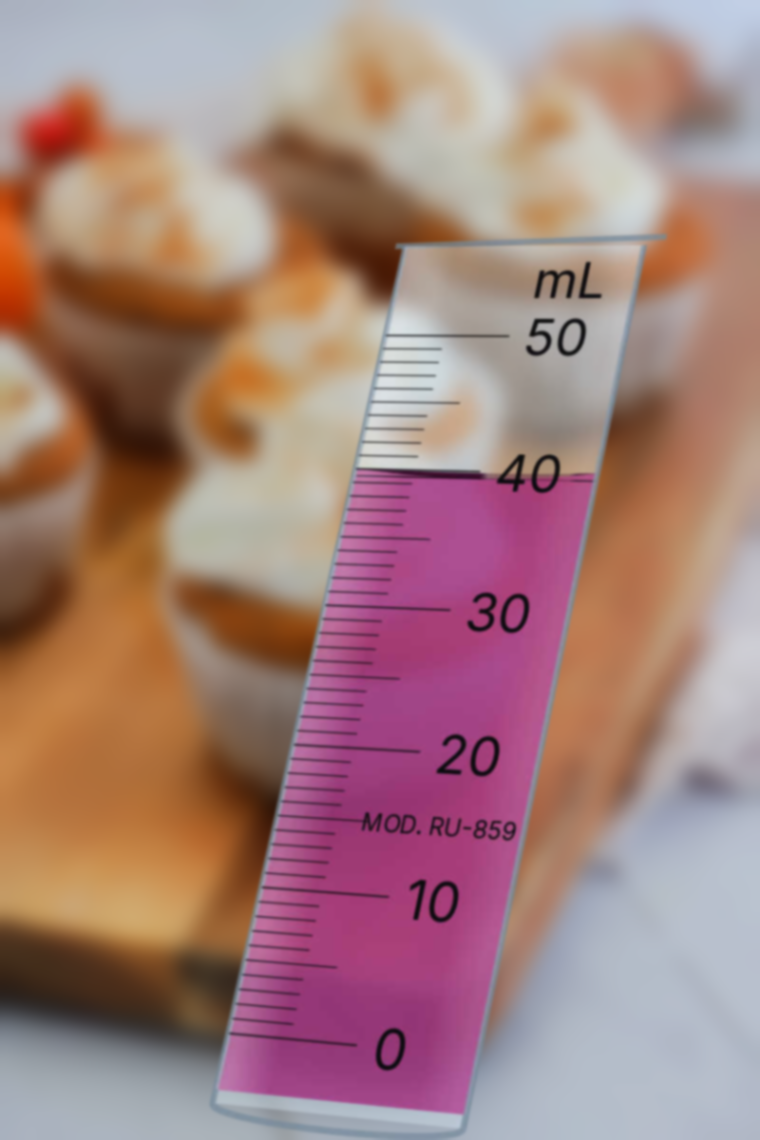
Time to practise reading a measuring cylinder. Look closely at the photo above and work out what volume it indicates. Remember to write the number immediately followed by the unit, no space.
39.5mL
